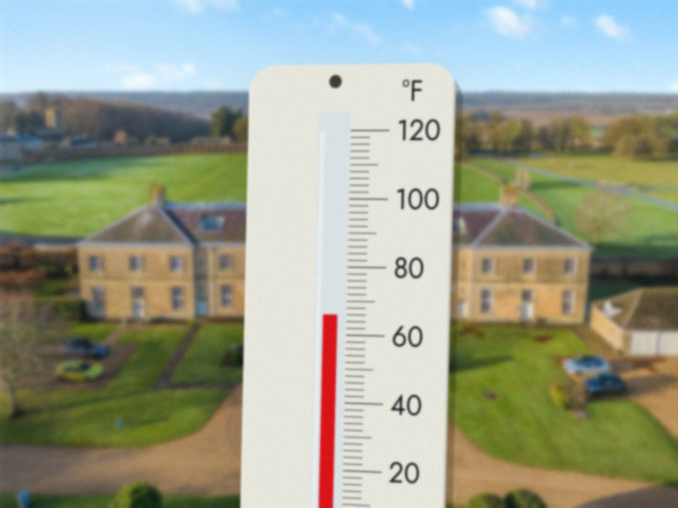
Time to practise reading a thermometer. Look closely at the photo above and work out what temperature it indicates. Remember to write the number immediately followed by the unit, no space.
66°F
